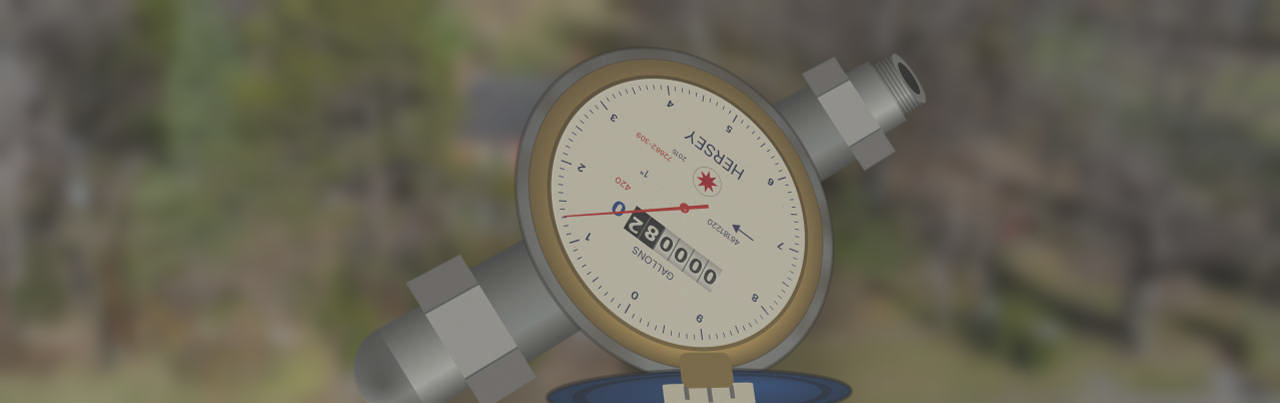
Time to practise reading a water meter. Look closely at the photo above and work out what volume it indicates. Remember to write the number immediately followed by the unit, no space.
821.3gal
